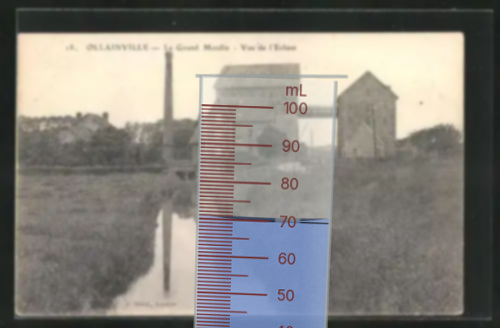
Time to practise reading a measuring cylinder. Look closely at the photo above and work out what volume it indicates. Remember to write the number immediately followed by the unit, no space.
70mL
